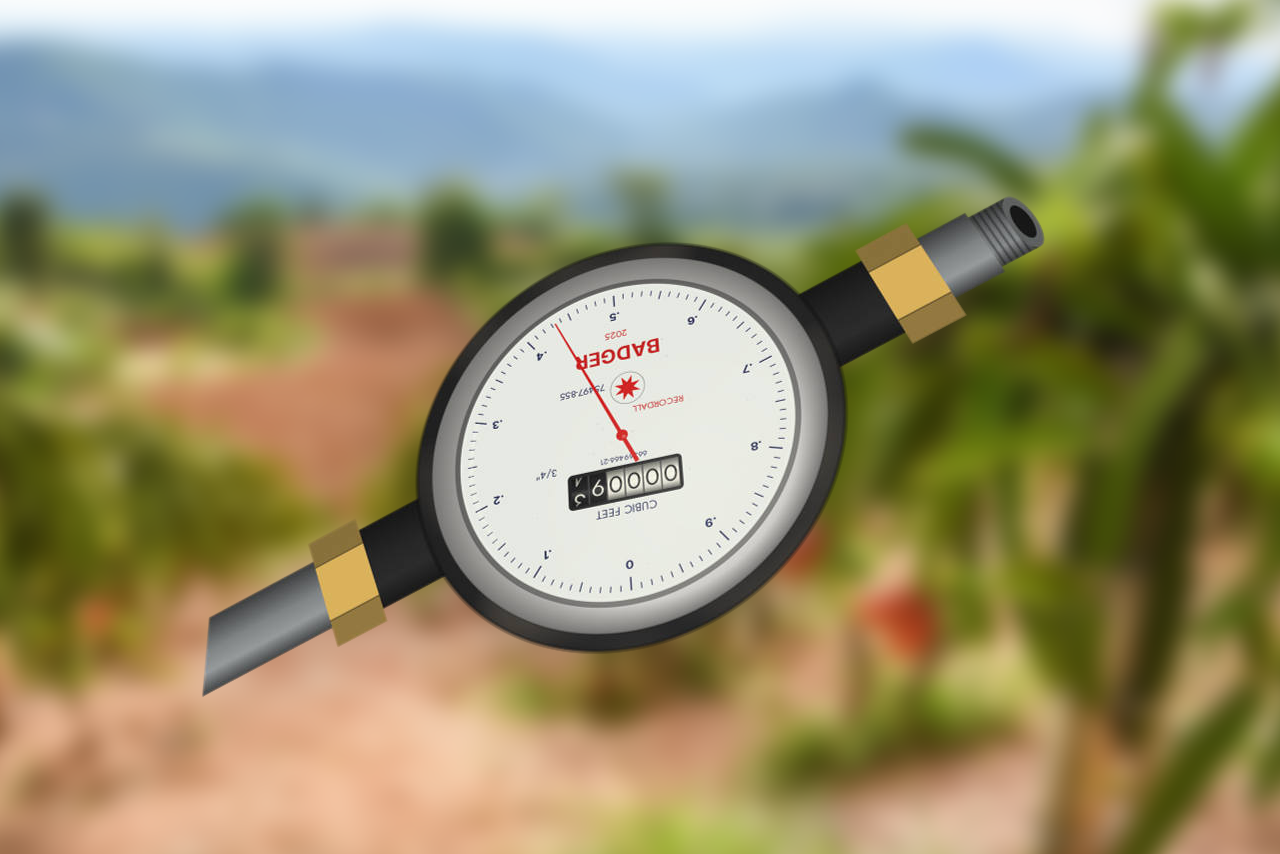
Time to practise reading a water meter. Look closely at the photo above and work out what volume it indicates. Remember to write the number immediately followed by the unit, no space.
93.43ft³
